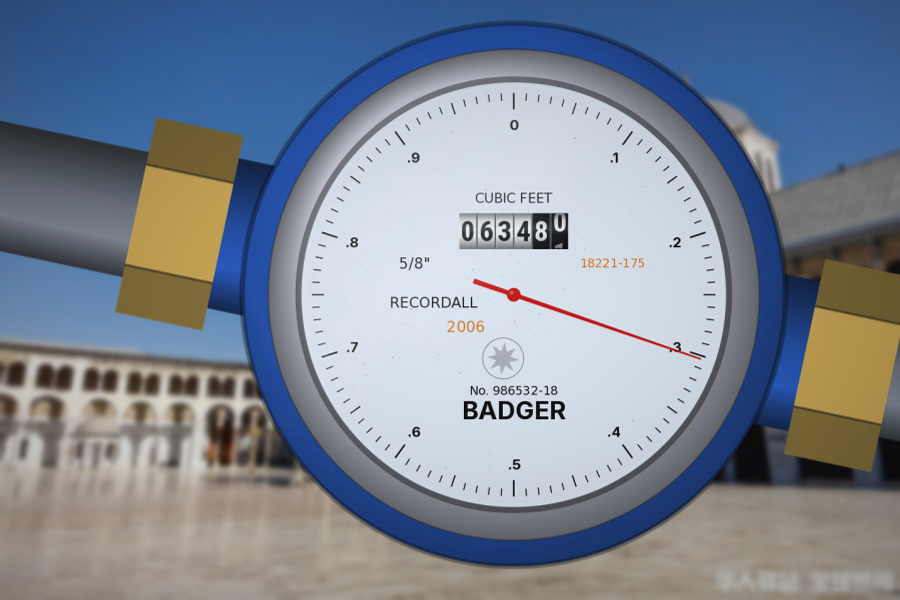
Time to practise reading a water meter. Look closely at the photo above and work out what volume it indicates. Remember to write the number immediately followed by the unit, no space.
63480.30ft³
